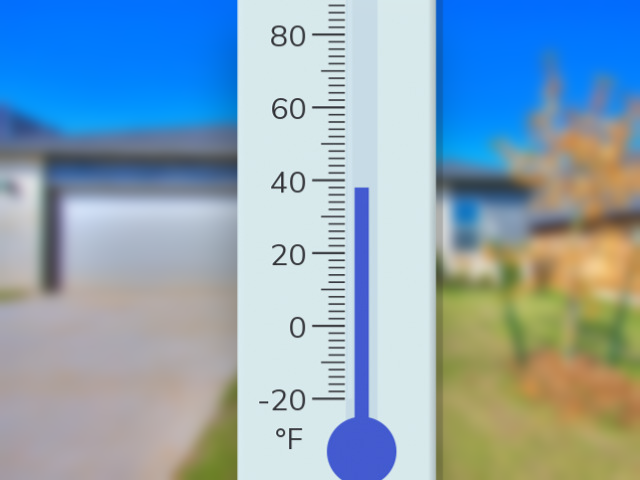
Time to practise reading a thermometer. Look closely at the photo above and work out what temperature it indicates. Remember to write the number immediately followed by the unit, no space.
38°F
